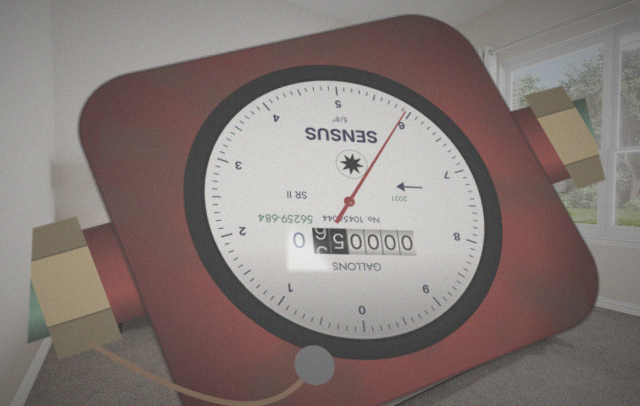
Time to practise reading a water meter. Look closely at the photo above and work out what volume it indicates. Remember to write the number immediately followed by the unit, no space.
555.9gal
